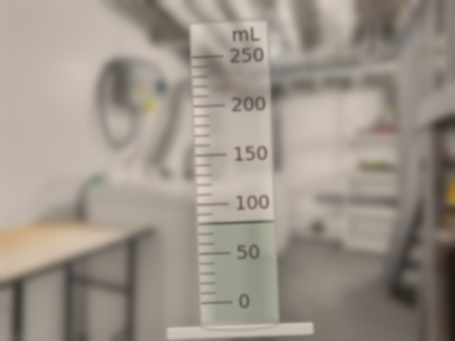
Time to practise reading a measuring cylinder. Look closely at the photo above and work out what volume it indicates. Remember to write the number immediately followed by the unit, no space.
80mL
